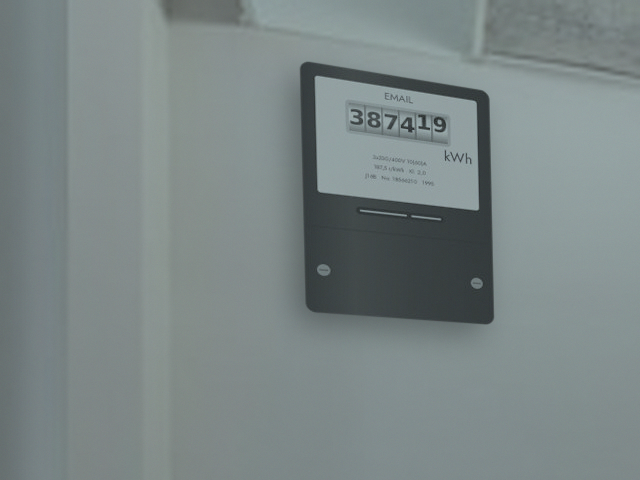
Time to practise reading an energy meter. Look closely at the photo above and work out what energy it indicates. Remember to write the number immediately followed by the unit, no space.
387419kWh
